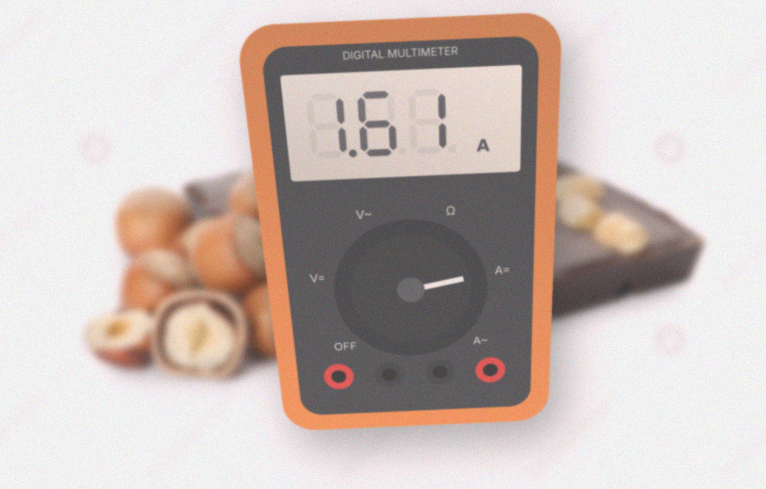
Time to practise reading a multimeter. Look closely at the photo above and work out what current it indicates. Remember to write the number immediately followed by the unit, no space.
1.61A
